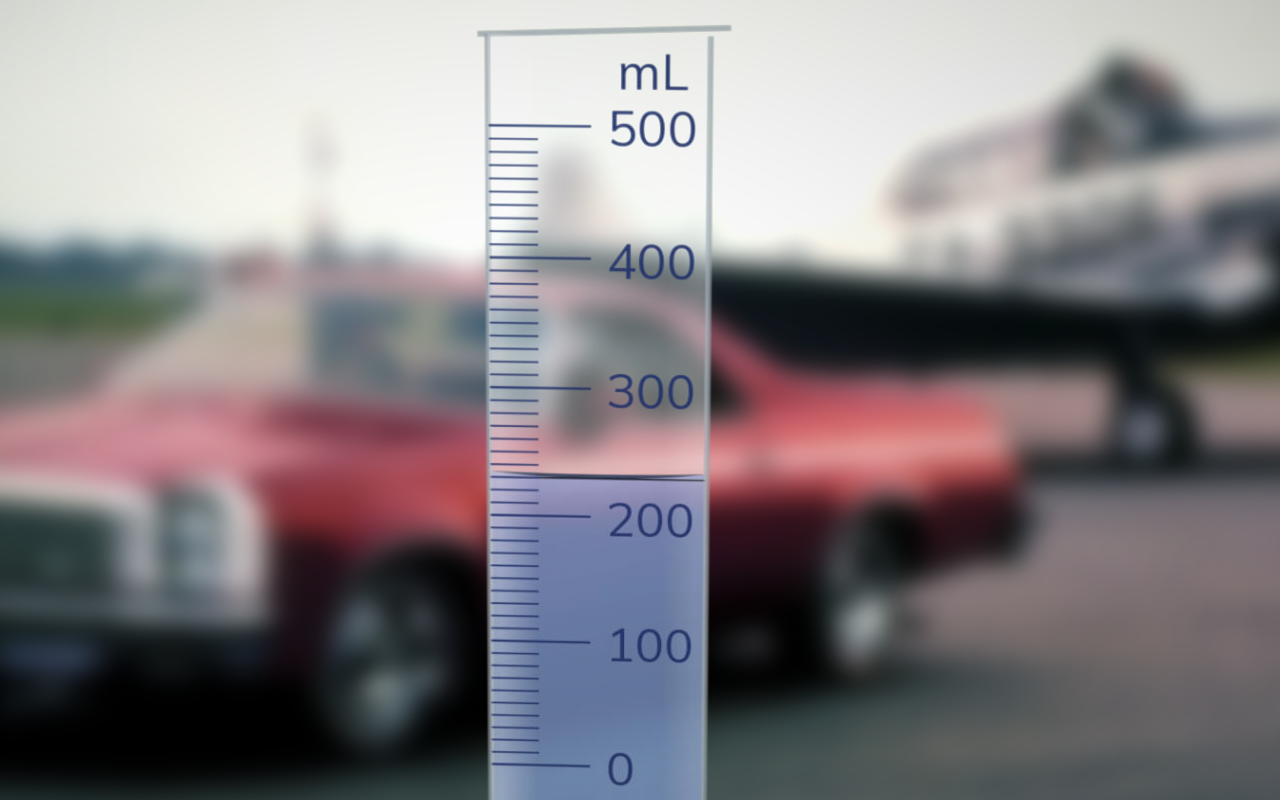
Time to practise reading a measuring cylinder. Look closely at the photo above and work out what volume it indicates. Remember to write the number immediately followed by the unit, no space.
230mL
